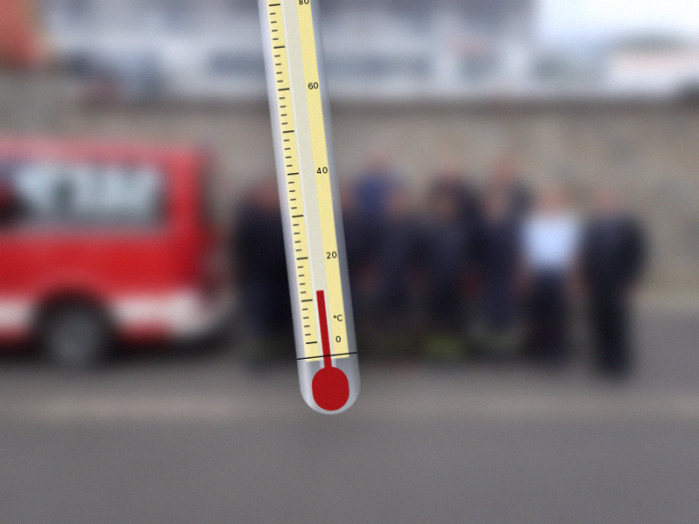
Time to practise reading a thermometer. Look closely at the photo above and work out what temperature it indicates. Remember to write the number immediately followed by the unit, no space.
12°C
